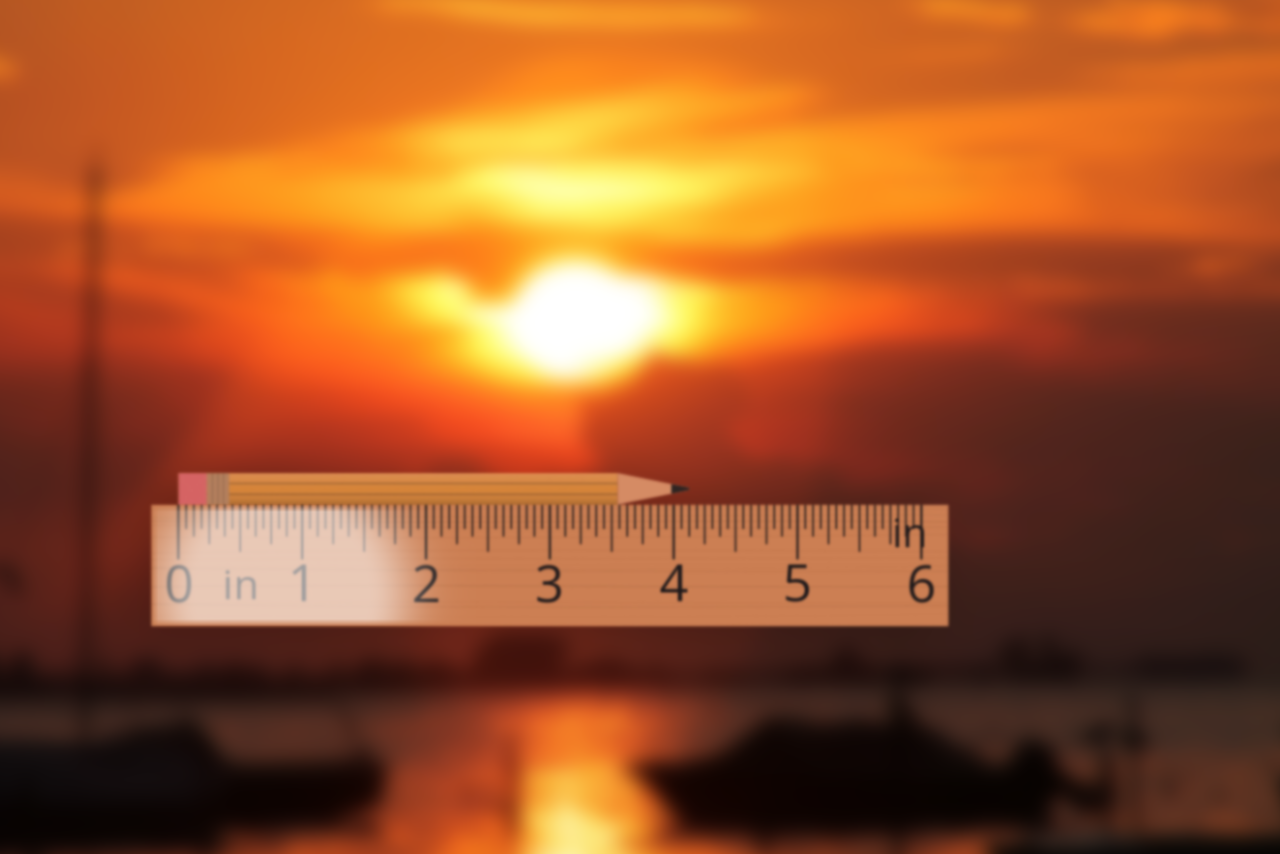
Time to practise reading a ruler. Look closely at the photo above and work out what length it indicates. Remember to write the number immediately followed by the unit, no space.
4.125in
